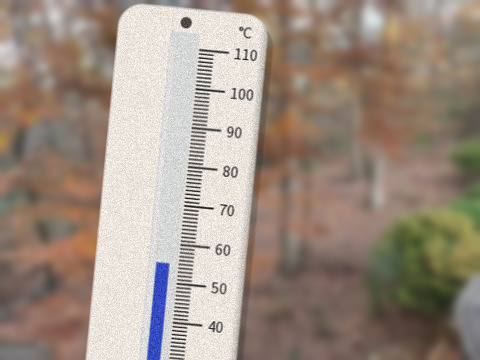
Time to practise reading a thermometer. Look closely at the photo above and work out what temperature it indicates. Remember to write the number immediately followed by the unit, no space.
55°C
